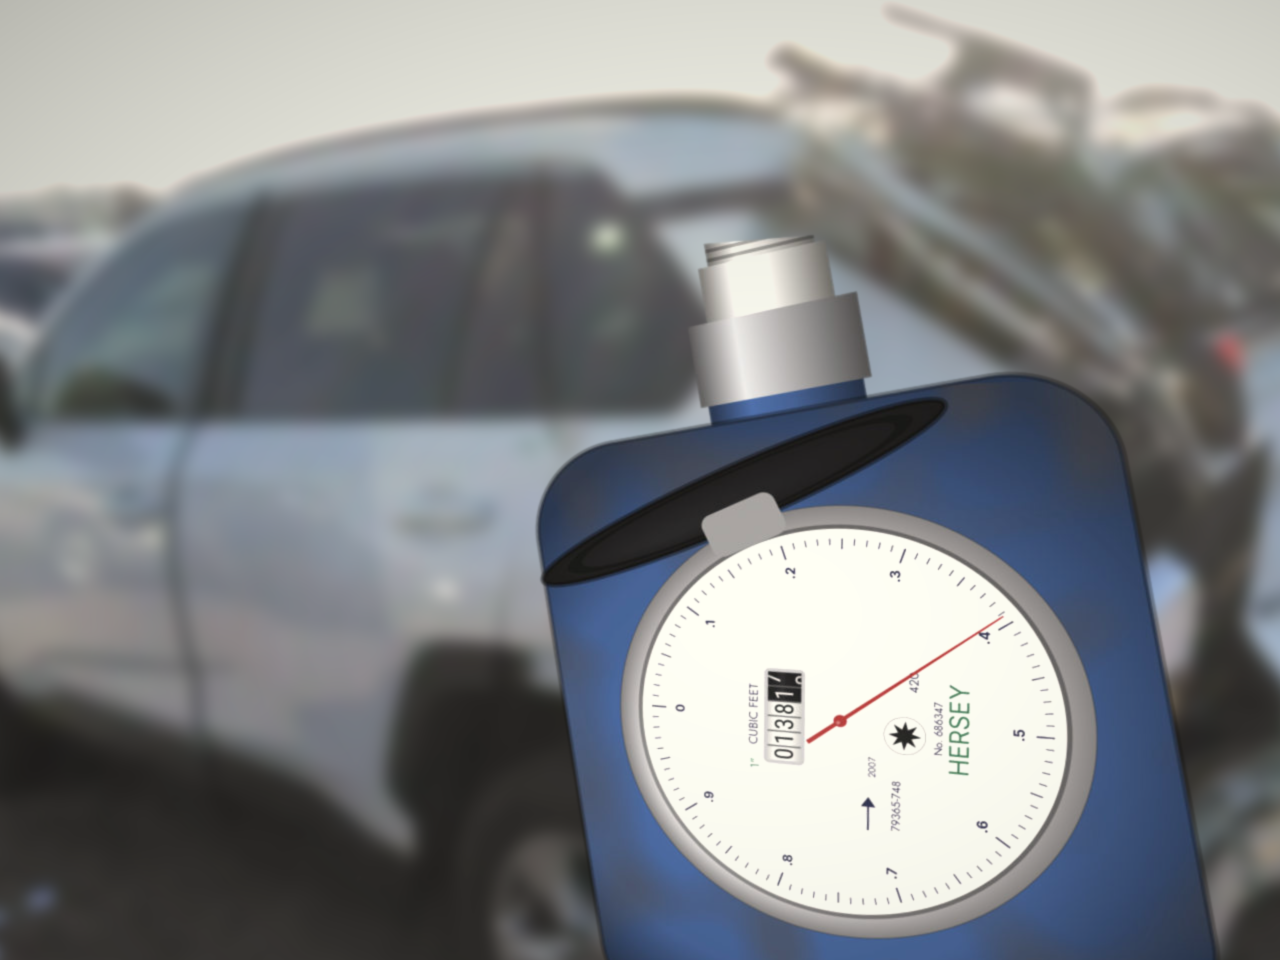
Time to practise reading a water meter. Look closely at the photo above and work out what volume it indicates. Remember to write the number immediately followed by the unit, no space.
13817.39ft³
